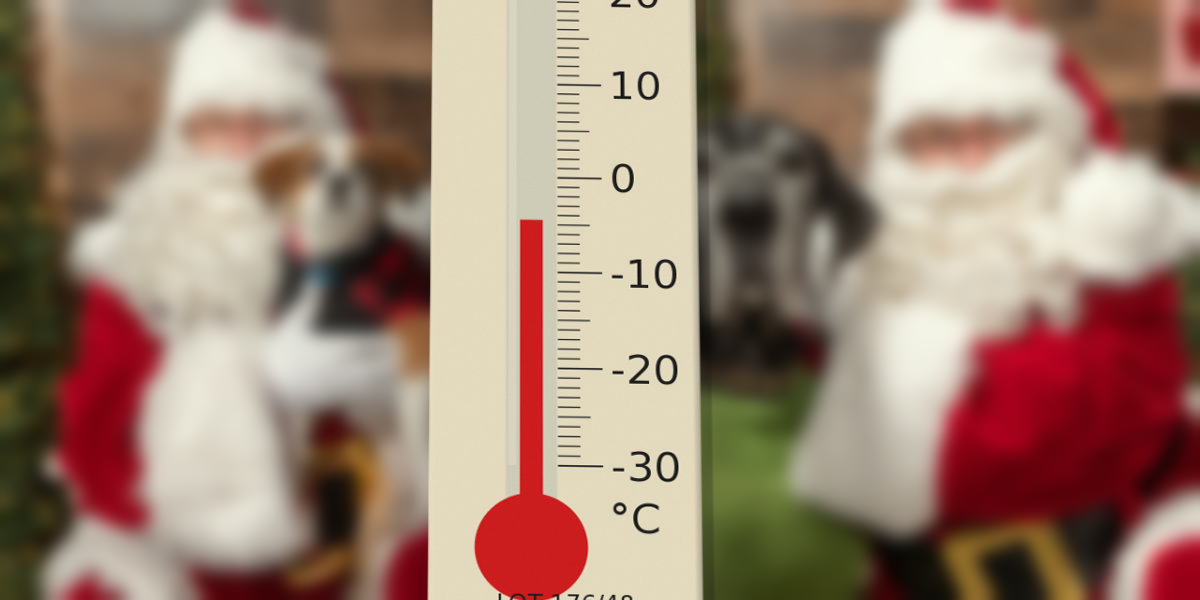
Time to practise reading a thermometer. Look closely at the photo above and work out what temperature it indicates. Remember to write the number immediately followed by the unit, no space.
-4.5°C
